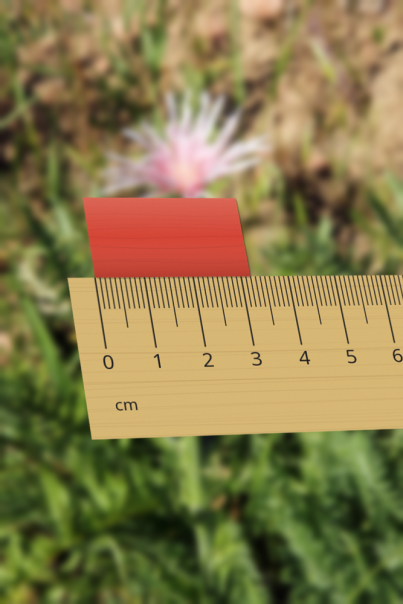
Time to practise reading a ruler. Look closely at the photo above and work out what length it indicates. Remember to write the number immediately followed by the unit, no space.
3.2cm
